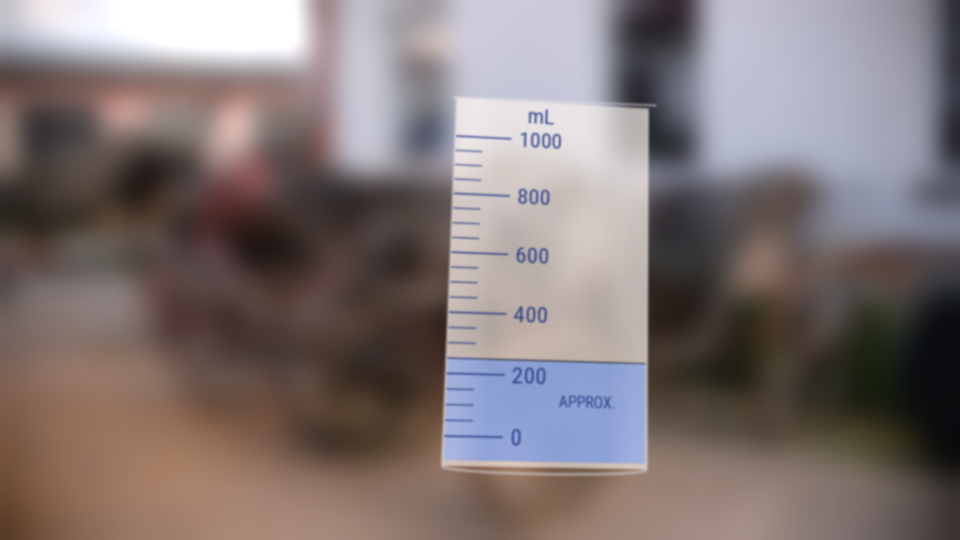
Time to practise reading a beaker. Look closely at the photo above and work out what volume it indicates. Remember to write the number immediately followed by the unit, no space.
250mL
